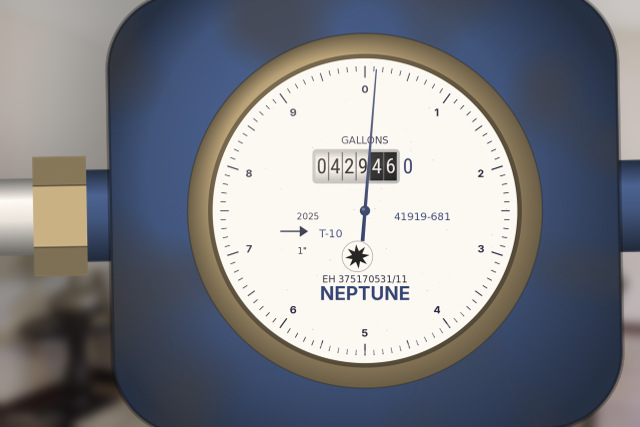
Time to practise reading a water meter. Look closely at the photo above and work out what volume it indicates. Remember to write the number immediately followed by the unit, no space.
429460.1gal
